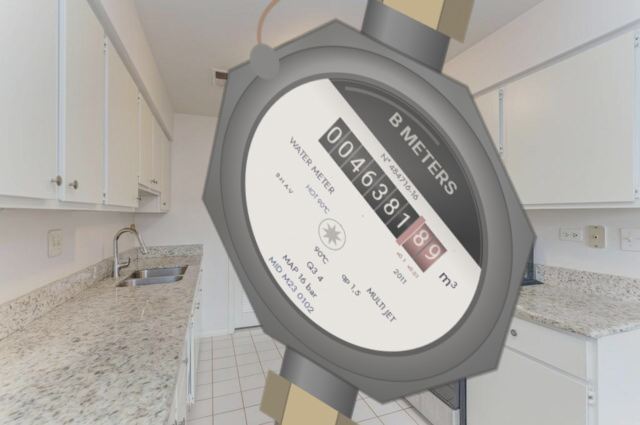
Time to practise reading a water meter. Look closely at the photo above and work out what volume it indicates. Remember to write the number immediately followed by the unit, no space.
46381.89m³
